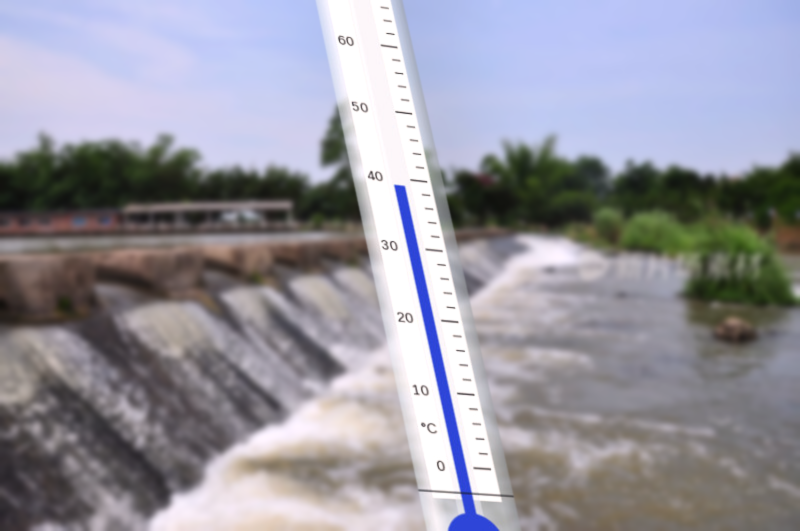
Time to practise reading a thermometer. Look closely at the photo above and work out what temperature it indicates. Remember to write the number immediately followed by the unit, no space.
39°C
